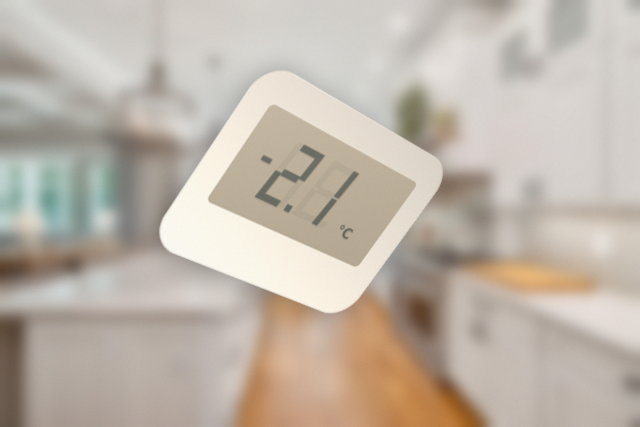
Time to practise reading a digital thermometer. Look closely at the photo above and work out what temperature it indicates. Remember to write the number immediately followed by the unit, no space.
-2.1°C
